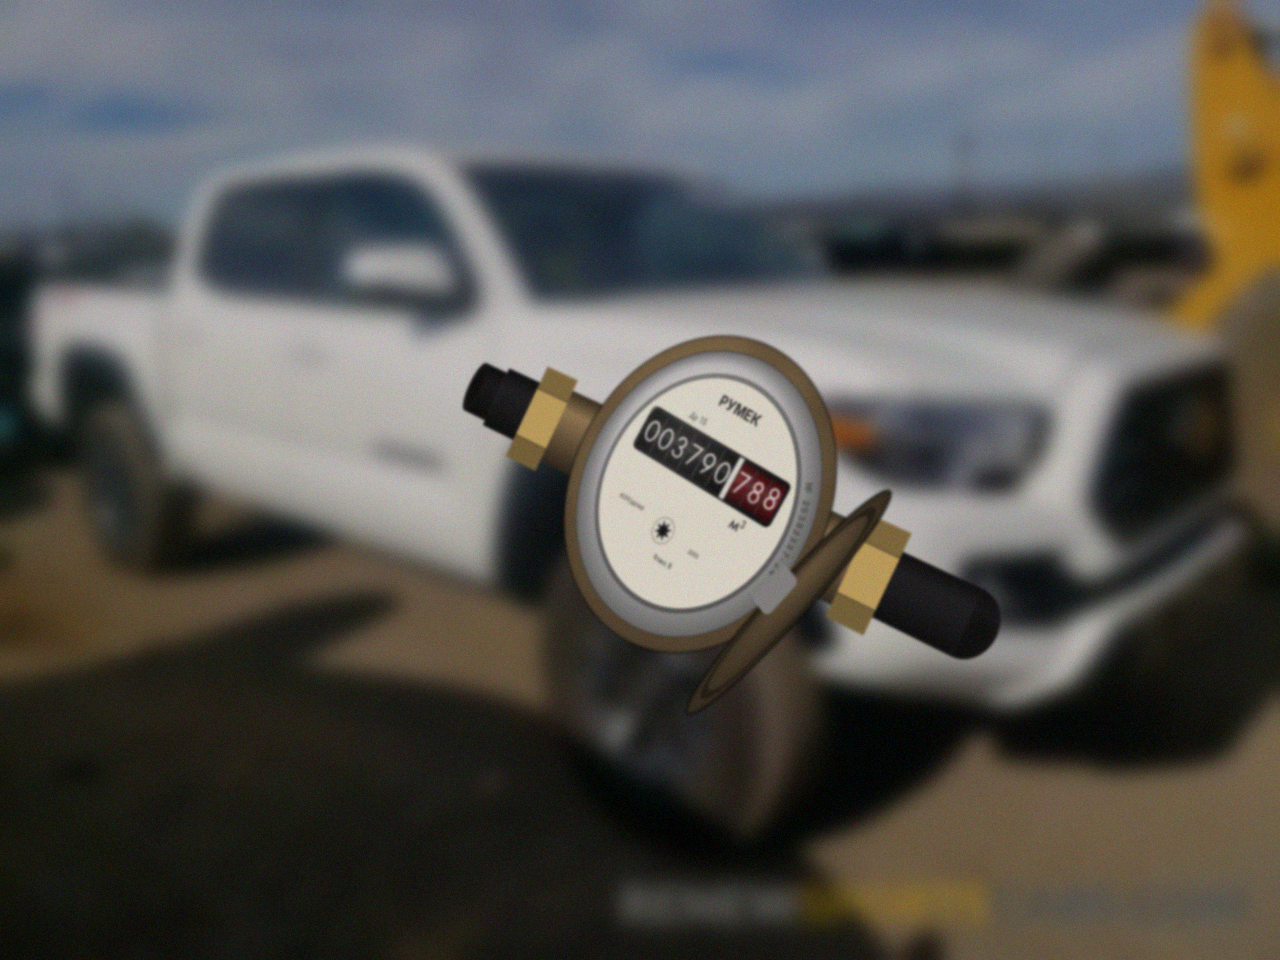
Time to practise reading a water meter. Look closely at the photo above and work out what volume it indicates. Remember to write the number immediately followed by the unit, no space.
3790.788m³
